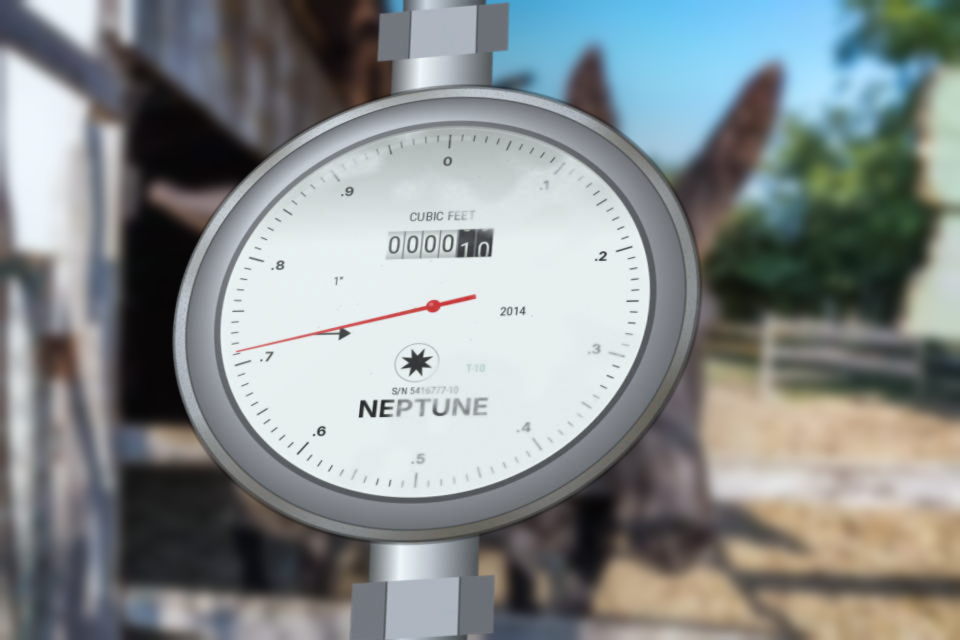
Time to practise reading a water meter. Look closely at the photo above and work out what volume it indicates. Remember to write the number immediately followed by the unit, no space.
9.71ft³
